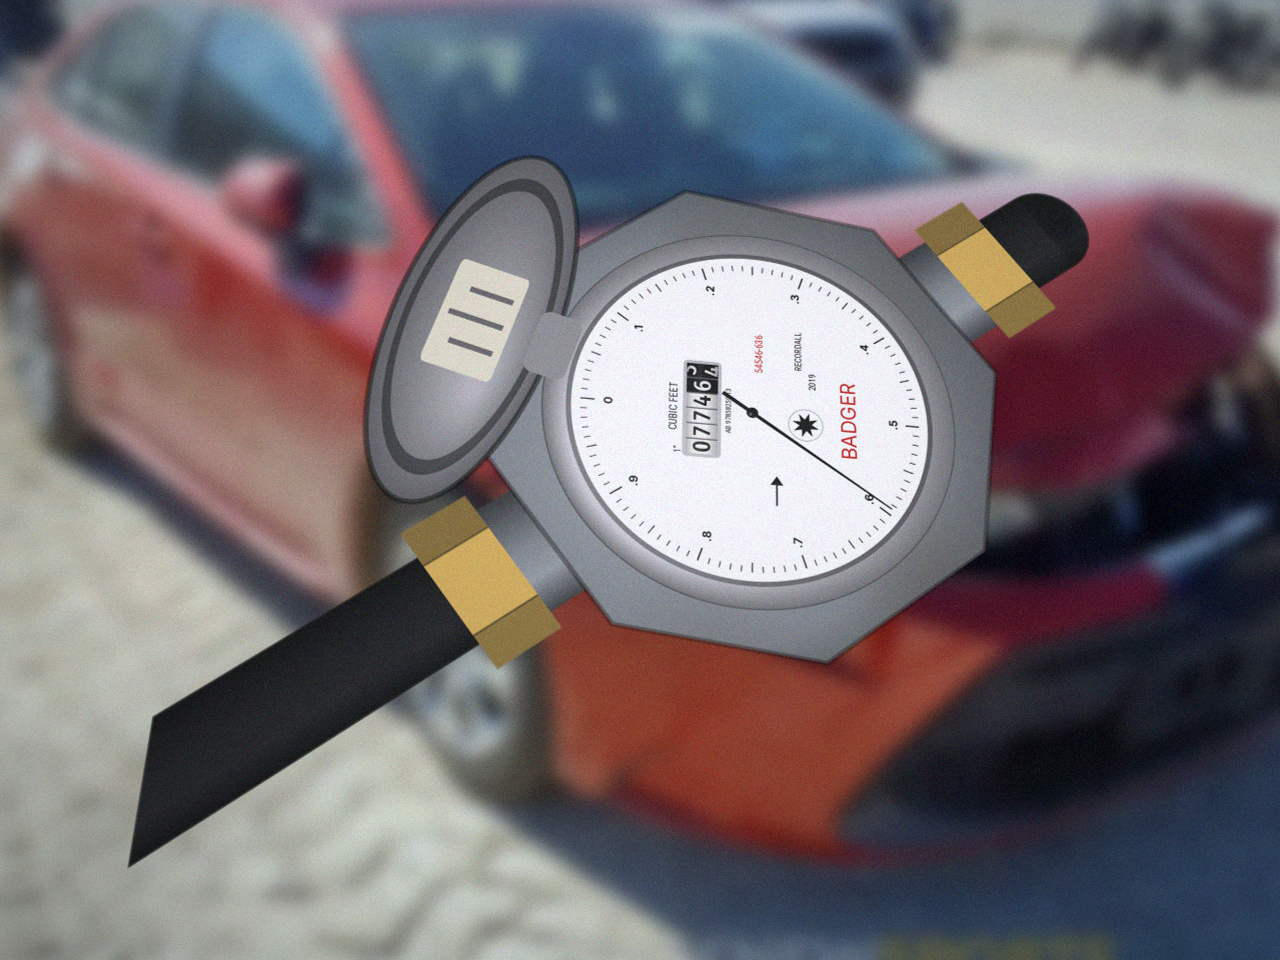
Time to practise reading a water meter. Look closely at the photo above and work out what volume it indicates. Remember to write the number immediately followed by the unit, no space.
77463.59ft³
